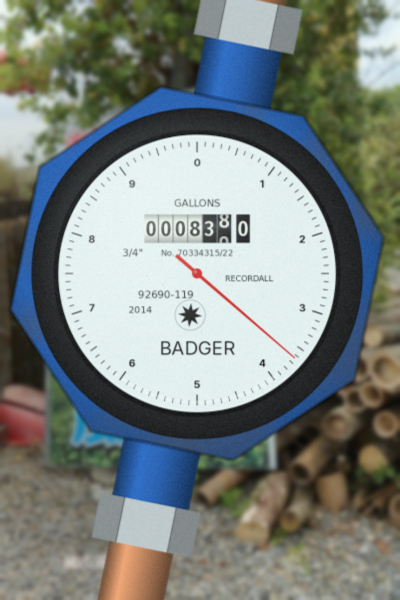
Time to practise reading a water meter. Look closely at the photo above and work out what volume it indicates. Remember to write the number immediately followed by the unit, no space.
8383.6gal
